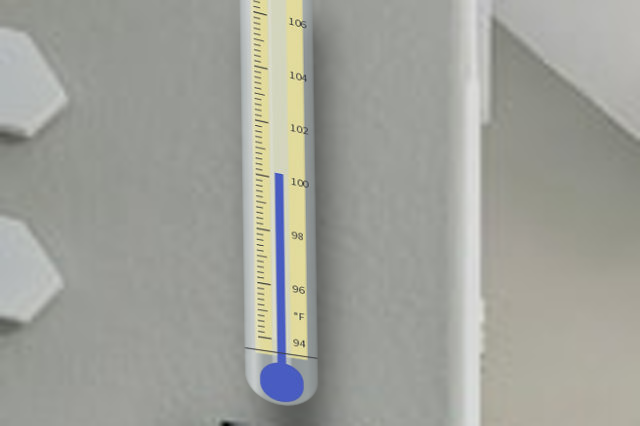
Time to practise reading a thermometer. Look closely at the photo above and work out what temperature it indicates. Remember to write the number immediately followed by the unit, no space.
100.2°F
